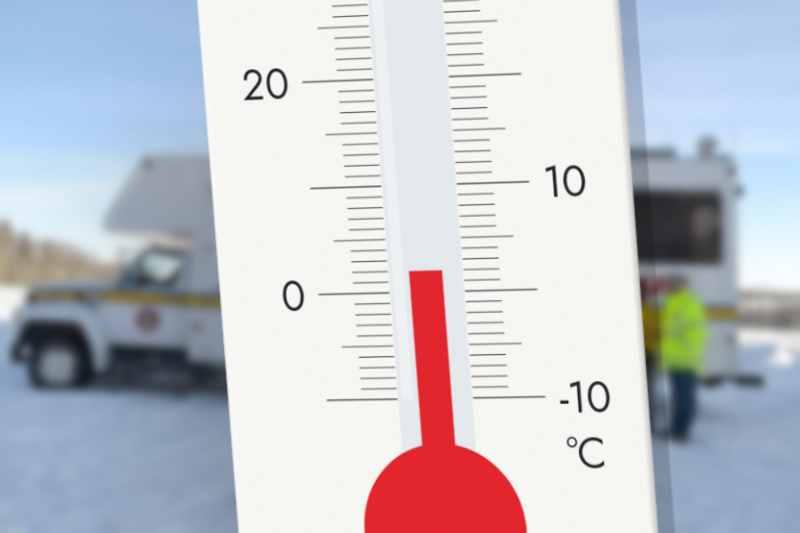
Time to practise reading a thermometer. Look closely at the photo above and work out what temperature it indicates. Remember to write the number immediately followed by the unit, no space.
2°C
